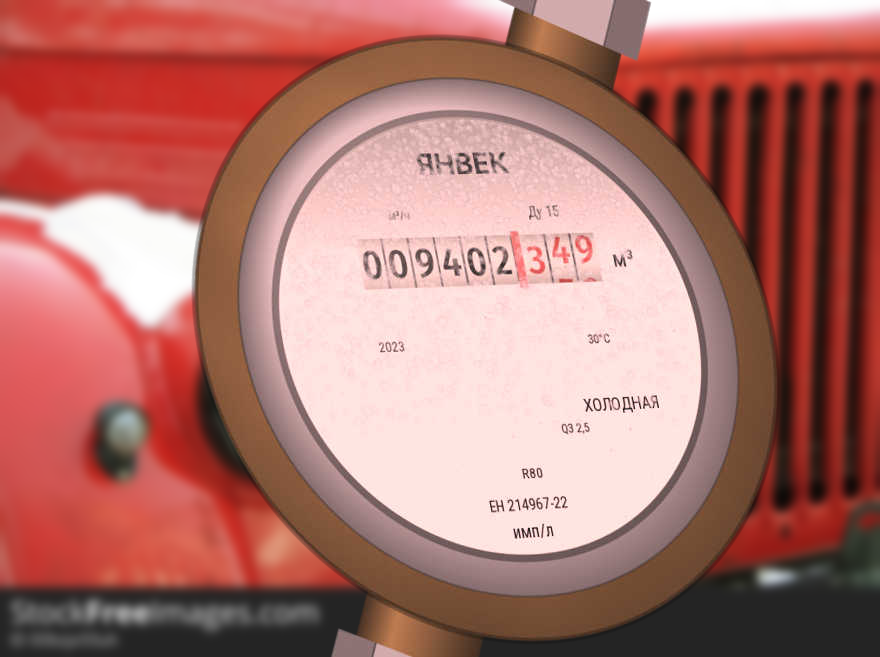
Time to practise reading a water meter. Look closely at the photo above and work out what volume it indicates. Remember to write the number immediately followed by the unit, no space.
9402.349m³
